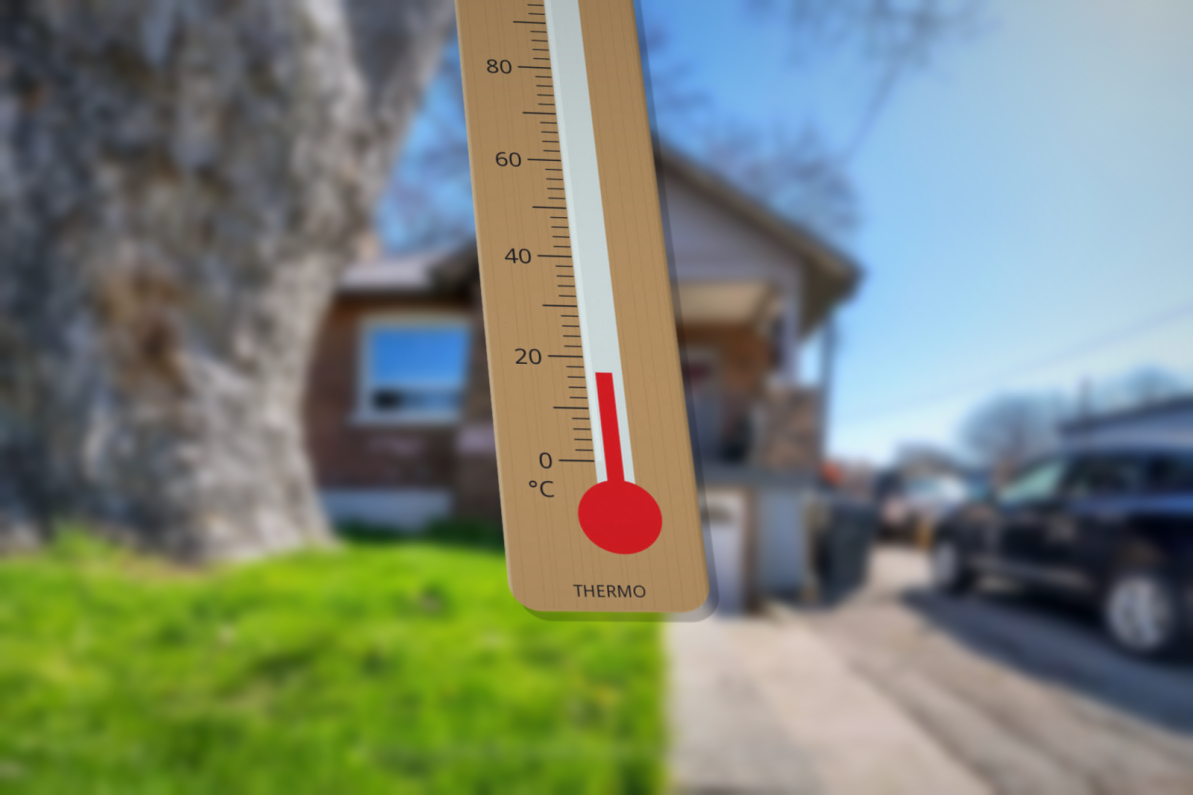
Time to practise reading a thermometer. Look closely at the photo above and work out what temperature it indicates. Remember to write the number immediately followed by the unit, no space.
17°C
